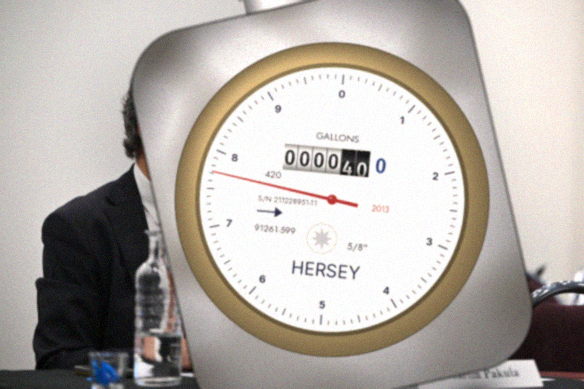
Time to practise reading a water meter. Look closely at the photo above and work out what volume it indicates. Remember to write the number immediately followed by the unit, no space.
397.7gal
